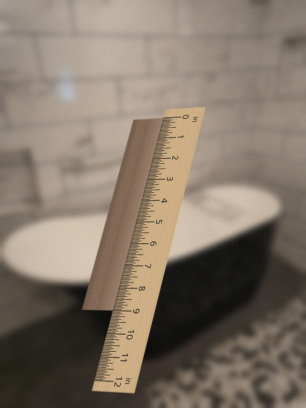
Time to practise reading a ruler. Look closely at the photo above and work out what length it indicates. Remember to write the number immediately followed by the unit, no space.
9in
